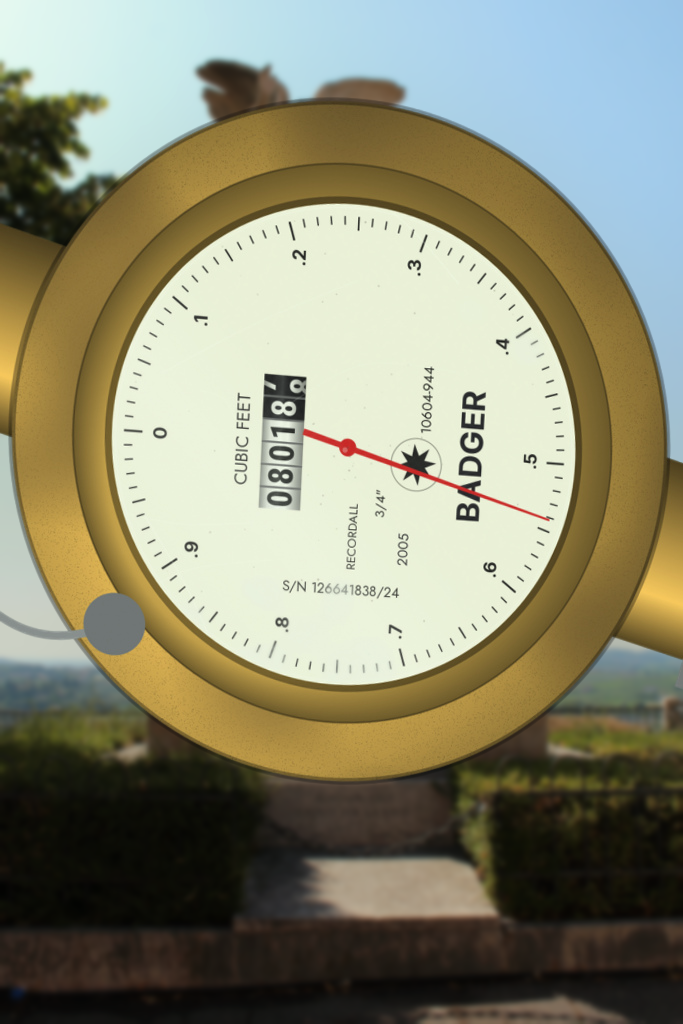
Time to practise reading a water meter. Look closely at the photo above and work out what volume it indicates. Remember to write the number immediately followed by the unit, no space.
80187.54ft³
